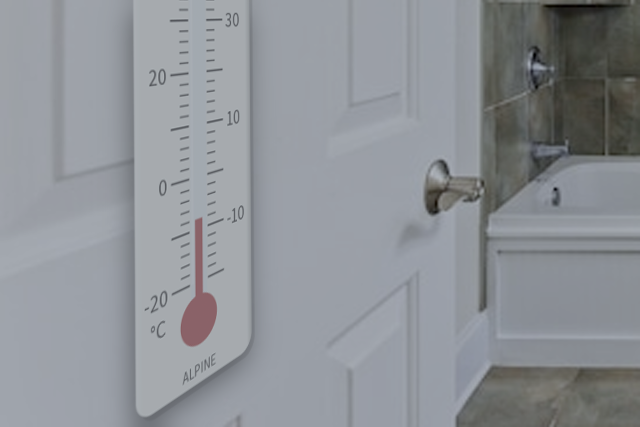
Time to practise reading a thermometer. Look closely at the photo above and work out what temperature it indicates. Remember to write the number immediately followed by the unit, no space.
-8°C
